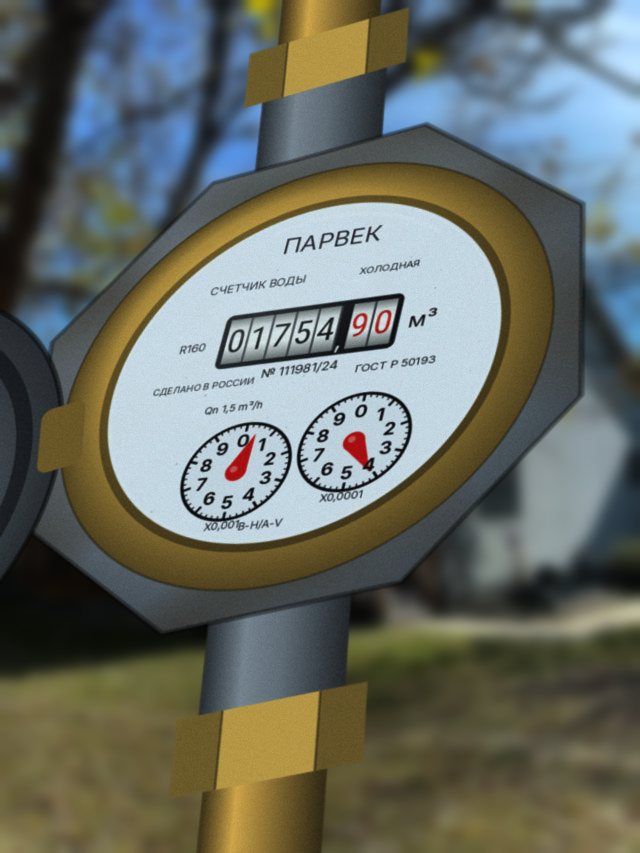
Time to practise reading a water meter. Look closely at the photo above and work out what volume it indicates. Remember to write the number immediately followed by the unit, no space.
1754.9004m³
